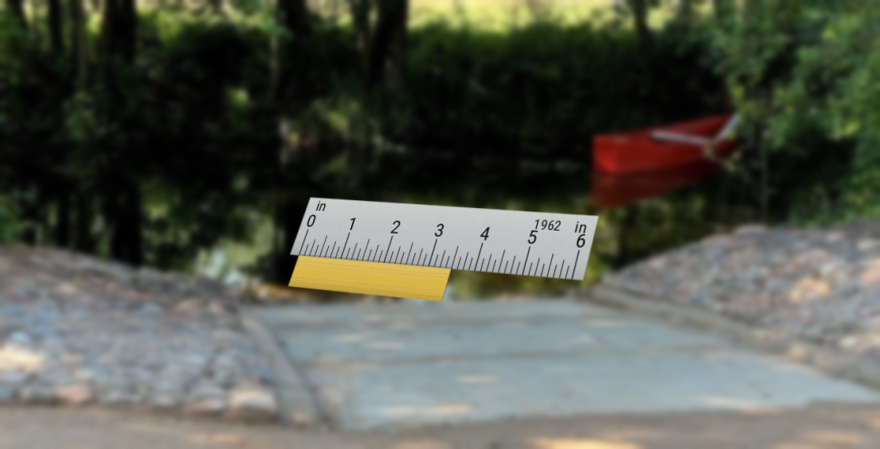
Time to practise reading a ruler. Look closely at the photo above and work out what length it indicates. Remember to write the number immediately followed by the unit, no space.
3.5in
